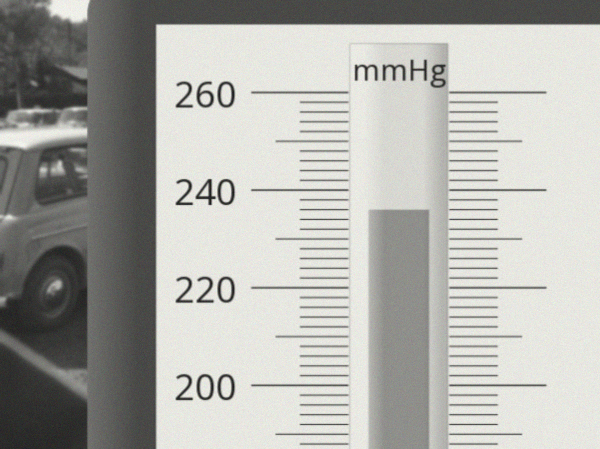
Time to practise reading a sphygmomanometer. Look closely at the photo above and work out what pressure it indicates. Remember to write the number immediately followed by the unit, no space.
236mmHg
